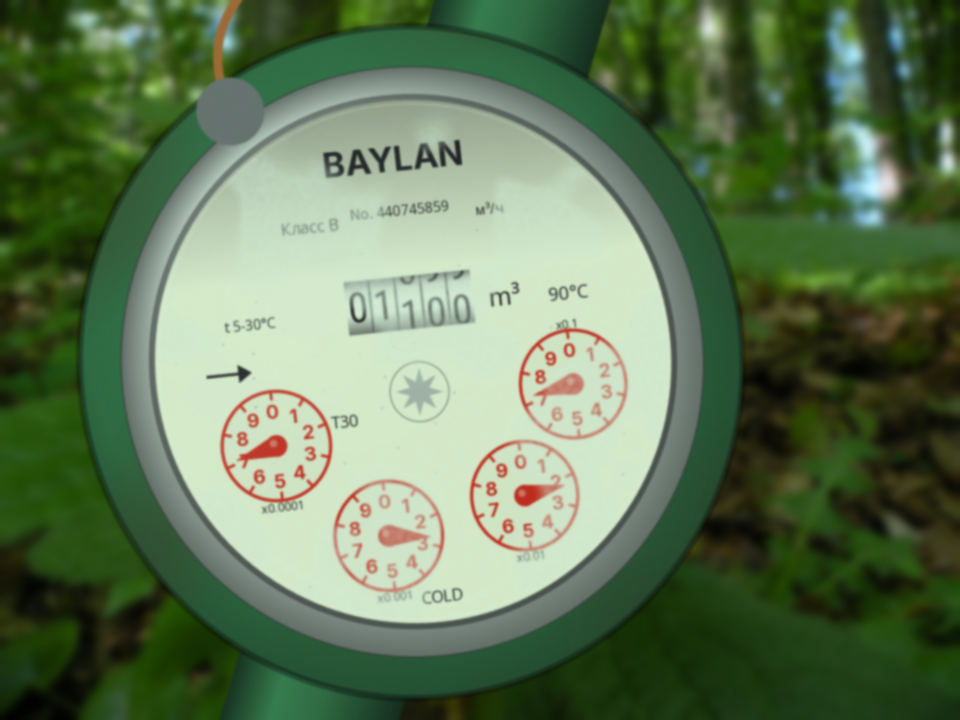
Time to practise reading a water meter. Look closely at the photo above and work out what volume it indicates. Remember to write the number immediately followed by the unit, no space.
1099.7227m³
